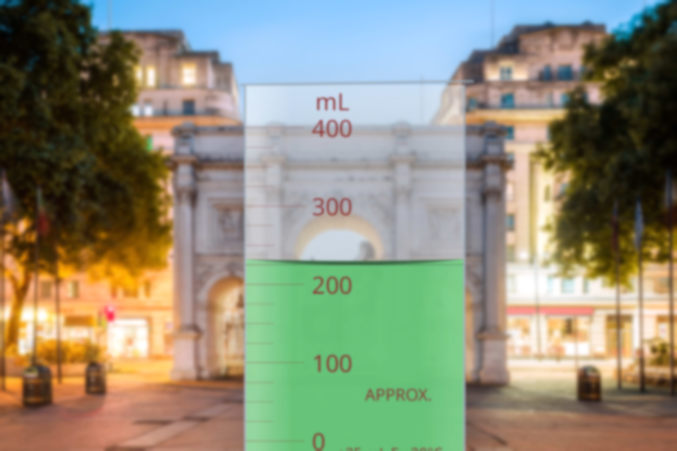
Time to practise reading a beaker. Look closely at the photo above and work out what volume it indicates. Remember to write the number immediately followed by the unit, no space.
225mL
